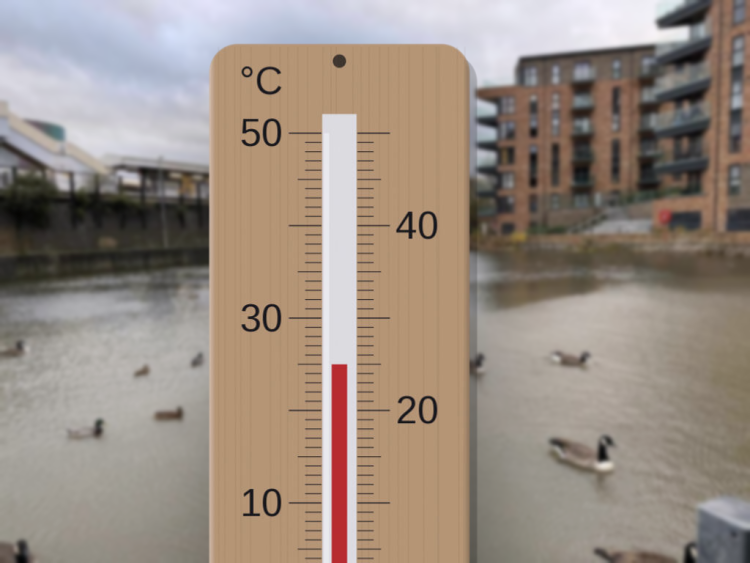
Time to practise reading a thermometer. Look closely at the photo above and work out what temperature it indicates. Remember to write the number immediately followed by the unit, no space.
25°C
